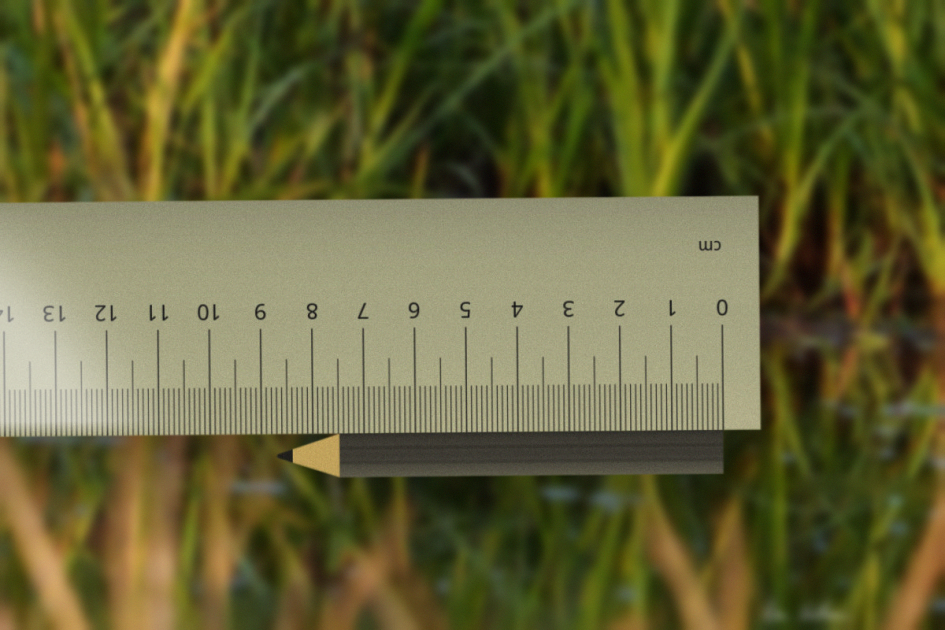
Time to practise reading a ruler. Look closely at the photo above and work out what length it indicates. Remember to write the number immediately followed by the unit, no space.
8.7cm
